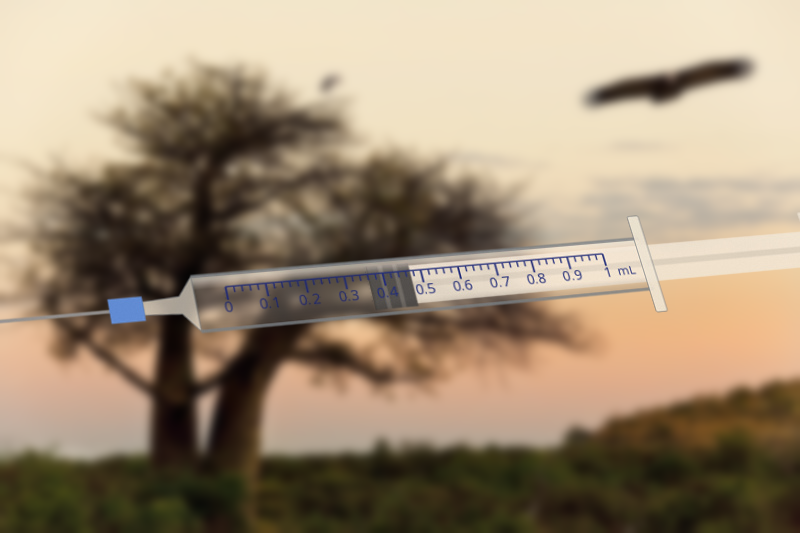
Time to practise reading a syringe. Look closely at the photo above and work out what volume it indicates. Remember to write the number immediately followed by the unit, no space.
0.36mL
